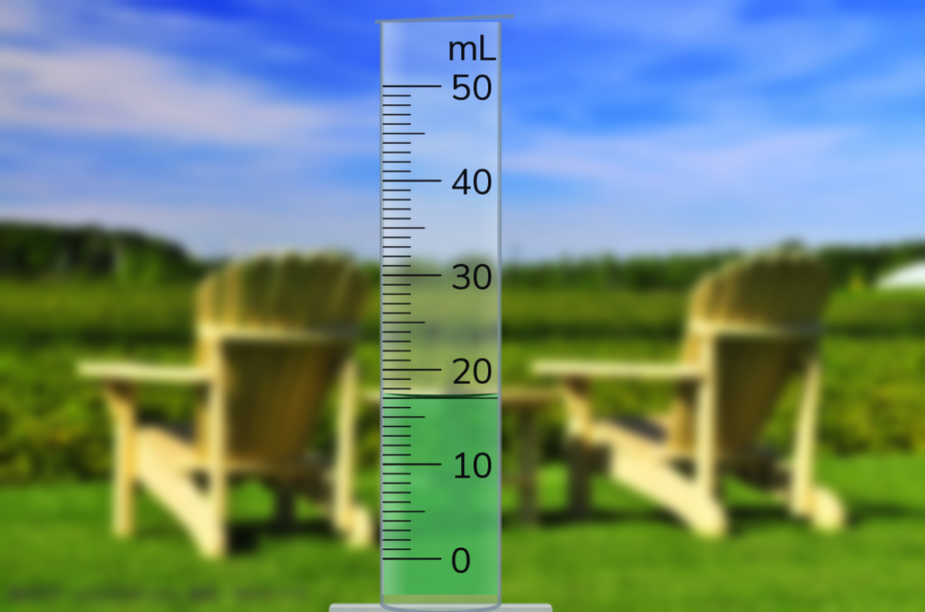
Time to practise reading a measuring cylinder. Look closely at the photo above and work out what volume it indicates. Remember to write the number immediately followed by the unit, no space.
17mL
